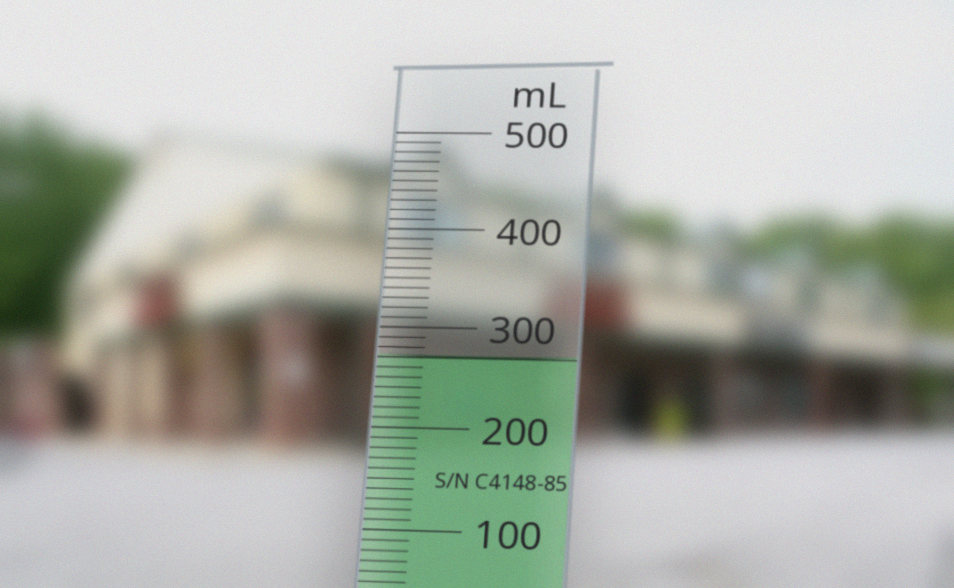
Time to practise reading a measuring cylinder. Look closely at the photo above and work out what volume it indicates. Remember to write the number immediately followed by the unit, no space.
270mL
